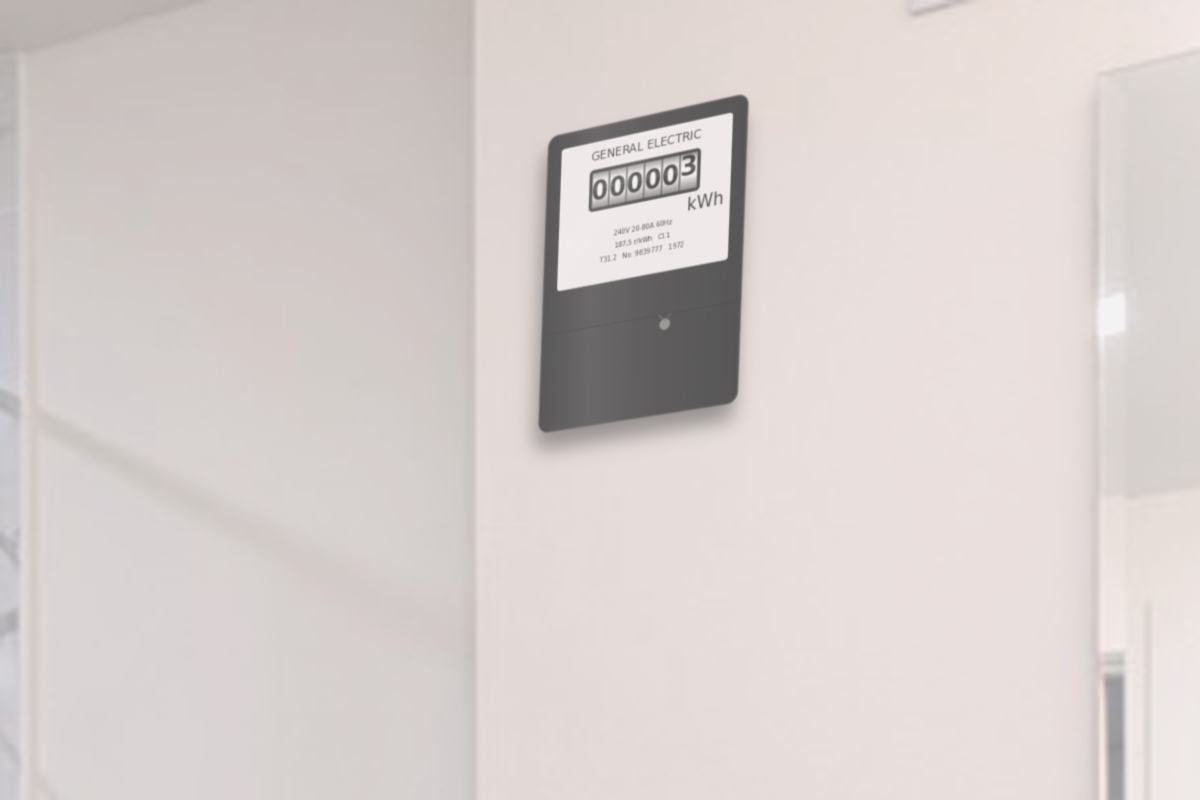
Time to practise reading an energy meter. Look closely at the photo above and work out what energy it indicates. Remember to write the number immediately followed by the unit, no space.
3kWh
